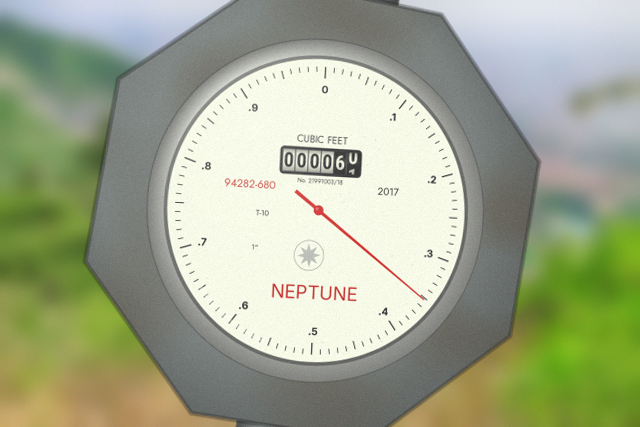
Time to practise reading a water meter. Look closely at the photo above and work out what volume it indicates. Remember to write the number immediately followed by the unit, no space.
60.35ft³
